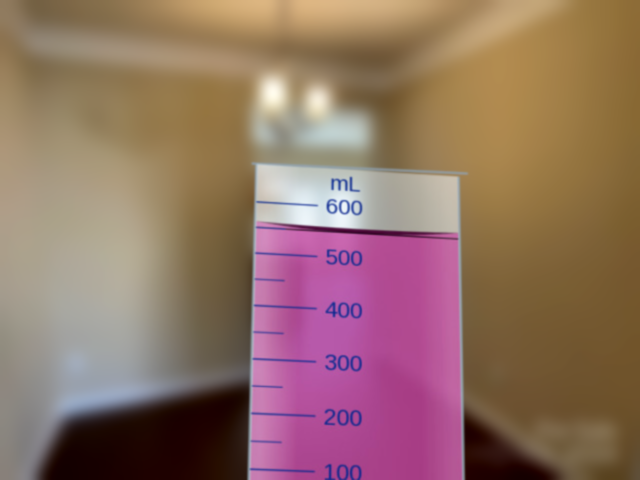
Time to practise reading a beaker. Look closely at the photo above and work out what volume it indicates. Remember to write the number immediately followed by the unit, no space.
550mL
